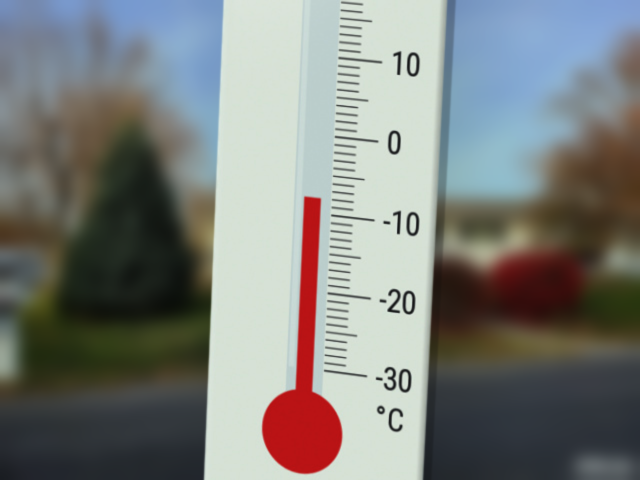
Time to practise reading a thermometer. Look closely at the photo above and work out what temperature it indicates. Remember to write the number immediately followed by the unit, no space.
-8°C
